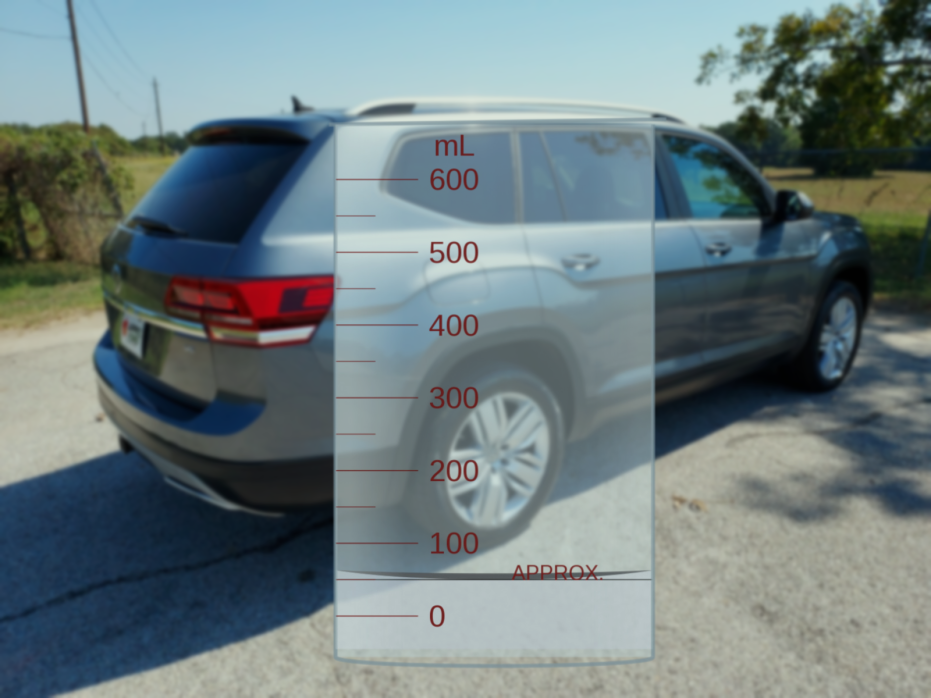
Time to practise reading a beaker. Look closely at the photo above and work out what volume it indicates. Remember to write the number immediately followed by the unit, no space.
50mL
